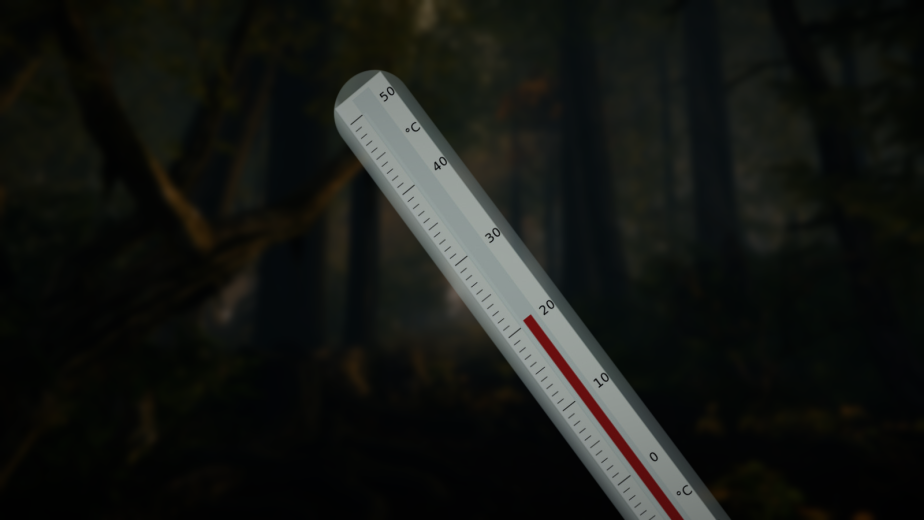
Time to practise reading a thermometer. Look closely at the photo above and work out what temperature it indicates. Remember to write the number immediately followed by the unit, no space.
20.5°C
